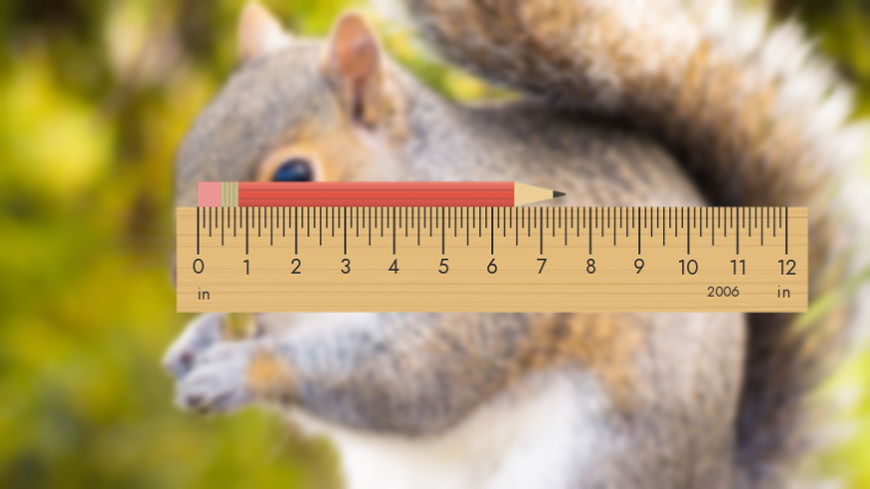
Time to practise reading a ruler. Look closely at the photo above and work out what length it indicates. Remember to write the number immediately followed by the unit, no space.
7.5in
